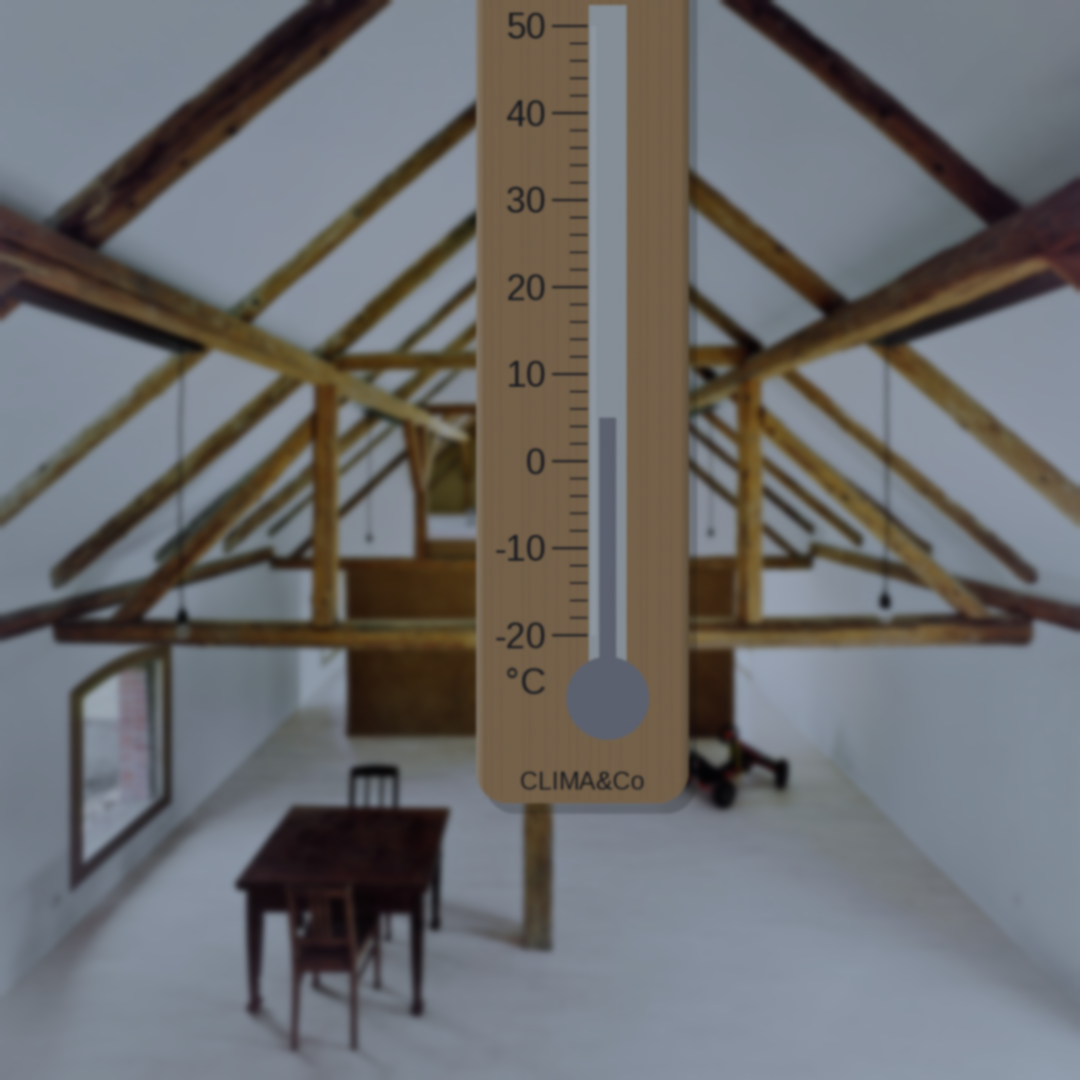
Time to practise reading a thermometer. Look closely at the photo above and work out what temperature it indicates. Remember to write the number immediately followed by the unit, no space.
5°C
